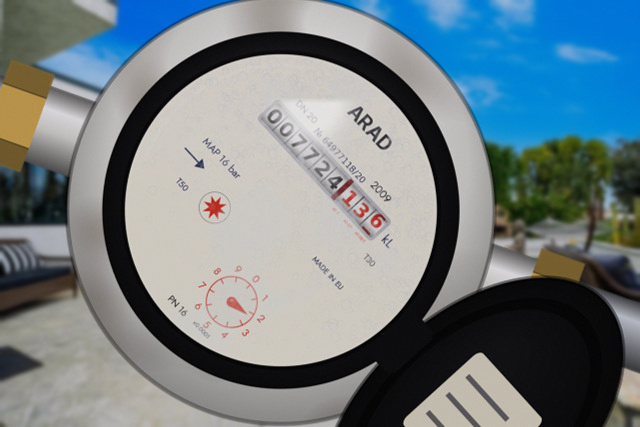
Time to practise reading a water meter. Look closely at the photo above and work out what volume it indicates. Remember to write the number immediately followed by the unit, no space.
7724.1362kL
